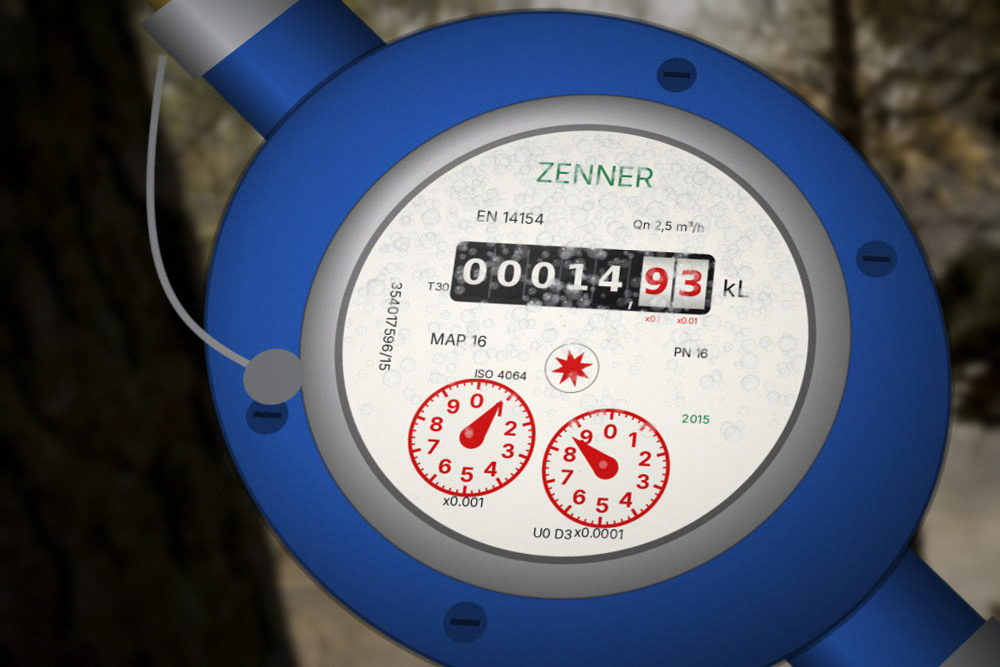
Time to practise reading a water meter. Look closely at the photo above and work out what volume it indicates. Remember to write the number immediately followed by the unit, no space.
14.9308kL
